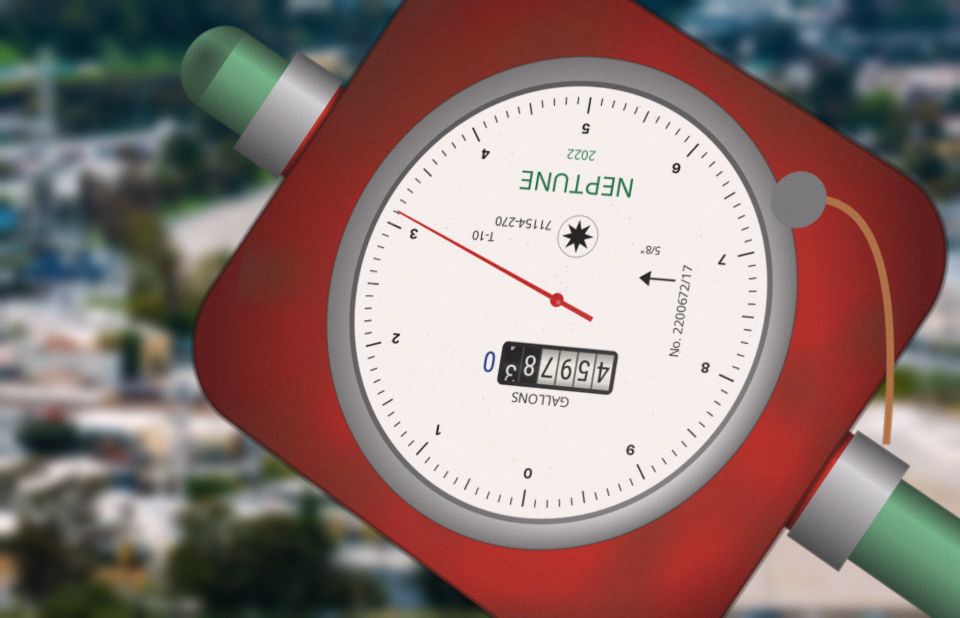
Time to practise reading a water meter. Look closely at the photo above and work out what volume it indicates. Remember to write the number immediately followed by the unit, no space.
4597833.1gal
